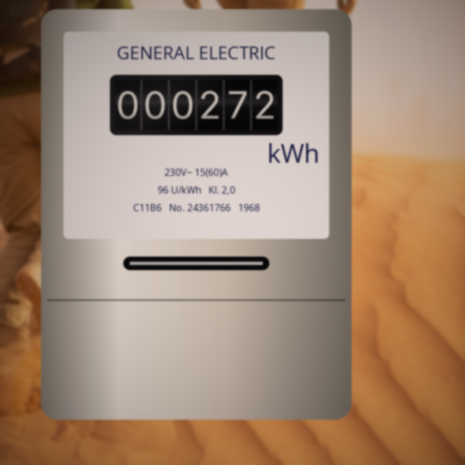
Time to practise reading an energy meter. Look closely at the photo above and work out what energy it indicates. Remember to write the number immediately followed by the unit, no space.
272kWh
